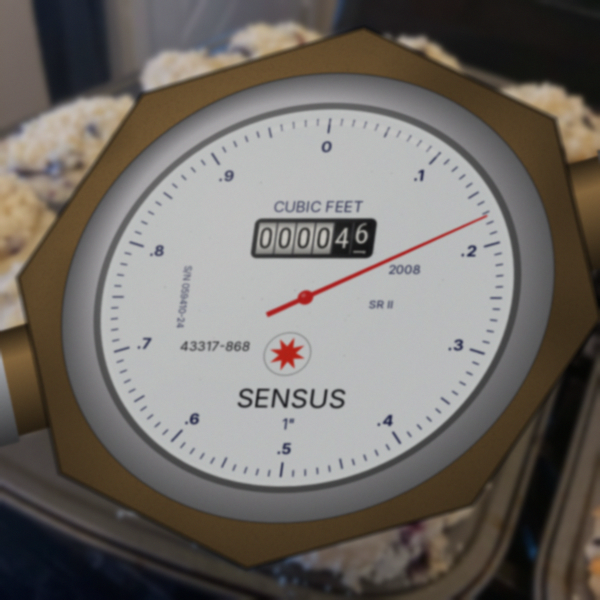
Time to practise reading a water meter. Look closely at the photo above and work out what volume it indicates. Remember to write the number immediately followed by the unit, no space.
46.17ft³
